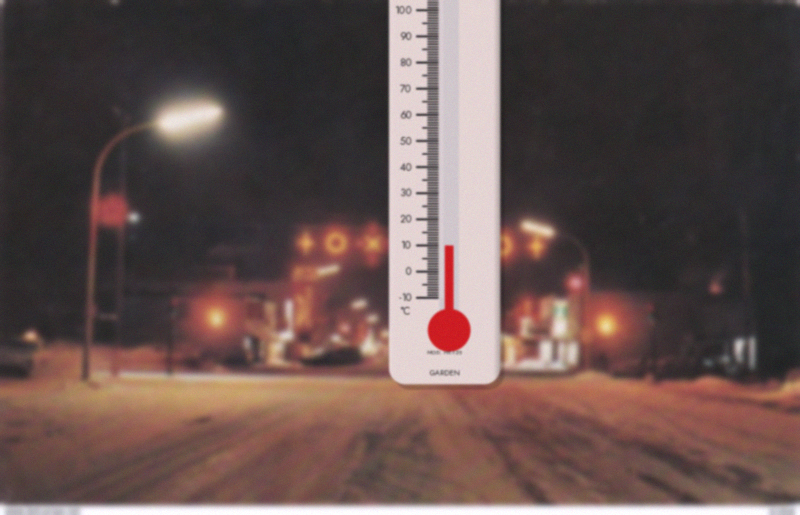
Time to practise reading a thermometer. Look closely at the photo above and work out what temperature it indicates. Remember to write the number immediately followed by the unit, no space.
10°C
